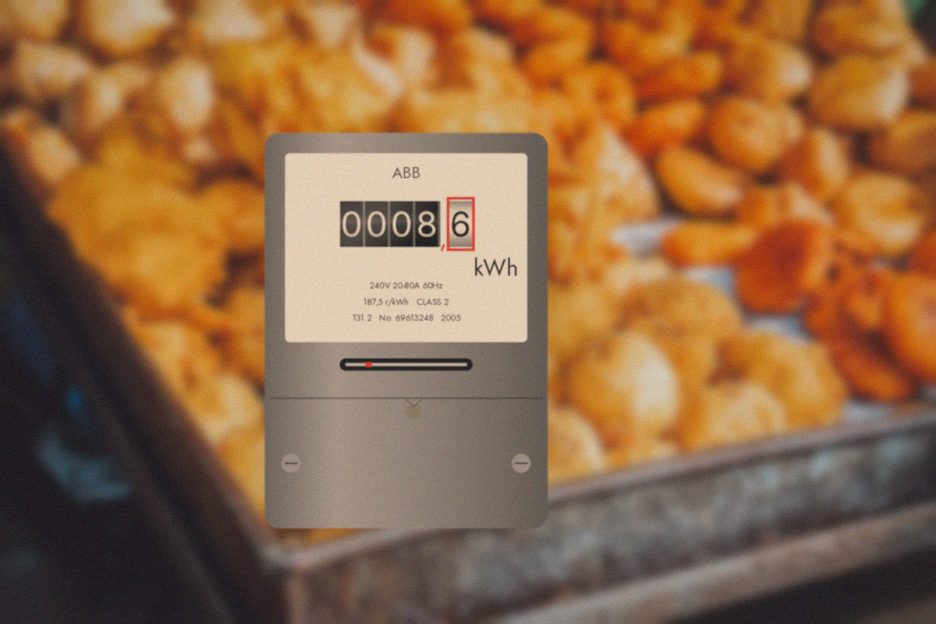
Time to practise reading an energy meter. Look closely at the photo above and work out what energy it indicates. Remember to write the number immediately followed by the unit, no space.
8.6kWh
